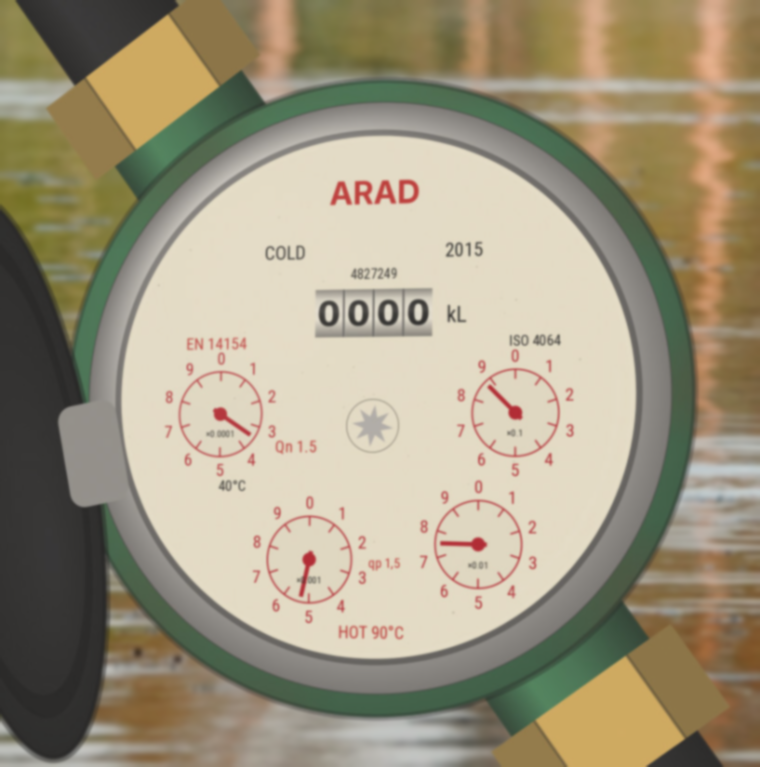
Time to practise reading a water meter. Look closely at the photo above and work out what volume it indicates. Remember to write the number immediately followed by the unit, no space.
0.8753kL
